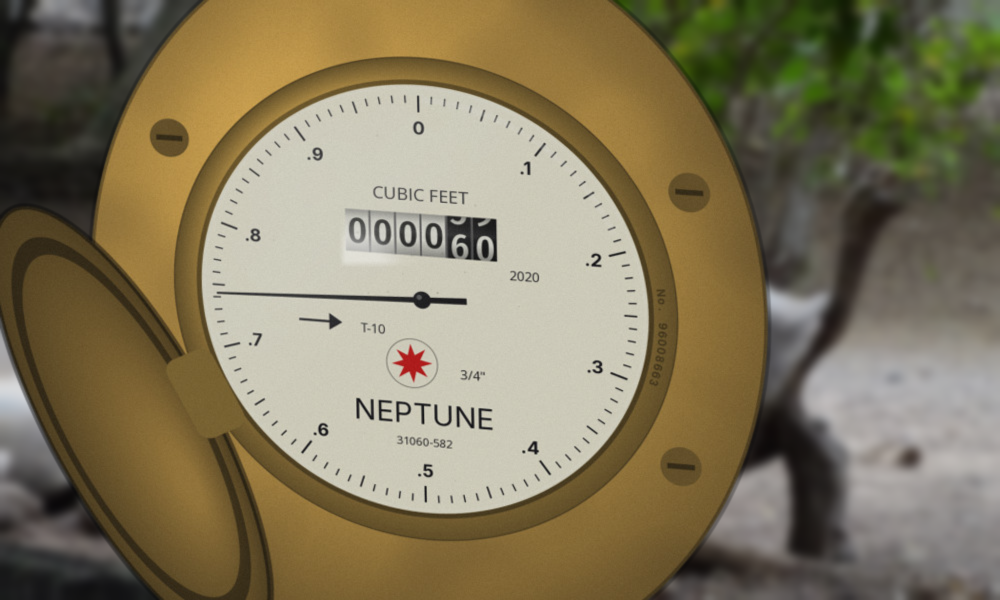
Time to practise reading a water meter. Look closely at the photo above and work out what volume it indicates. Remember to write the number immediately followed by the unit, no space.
59.74ft³
